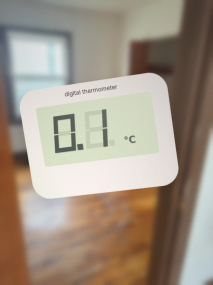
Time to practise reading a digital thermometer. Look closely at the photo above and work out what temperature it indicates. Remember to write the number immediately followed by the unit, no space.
0.1°C
